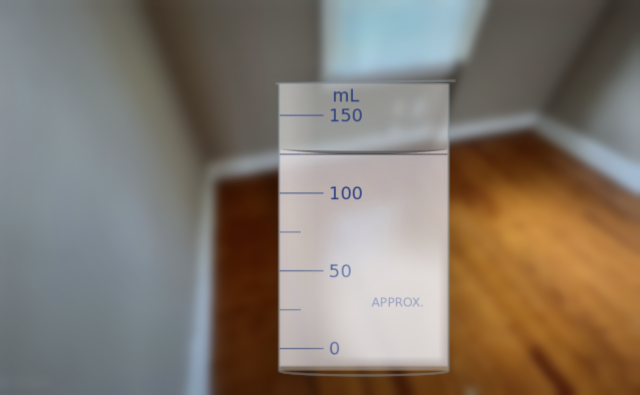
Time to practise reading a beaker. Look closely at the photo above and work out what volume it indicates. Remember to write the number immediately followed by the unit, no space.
125mL
